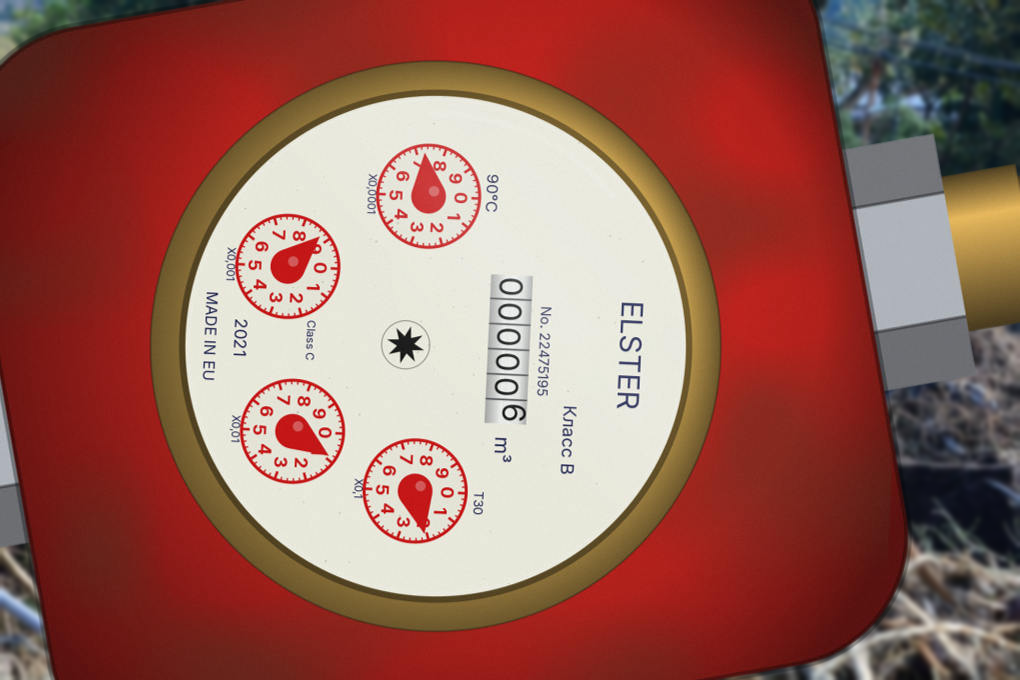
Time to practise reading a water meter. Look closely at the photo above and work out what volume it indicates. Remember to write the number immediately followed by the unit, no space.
6.2087m³
